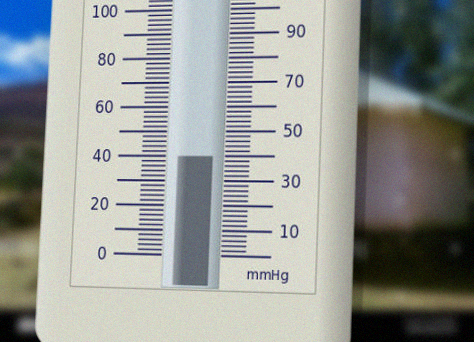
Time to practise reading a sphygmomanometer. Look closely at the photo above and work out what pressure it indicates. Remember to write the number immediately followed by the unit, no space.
40mmHg
